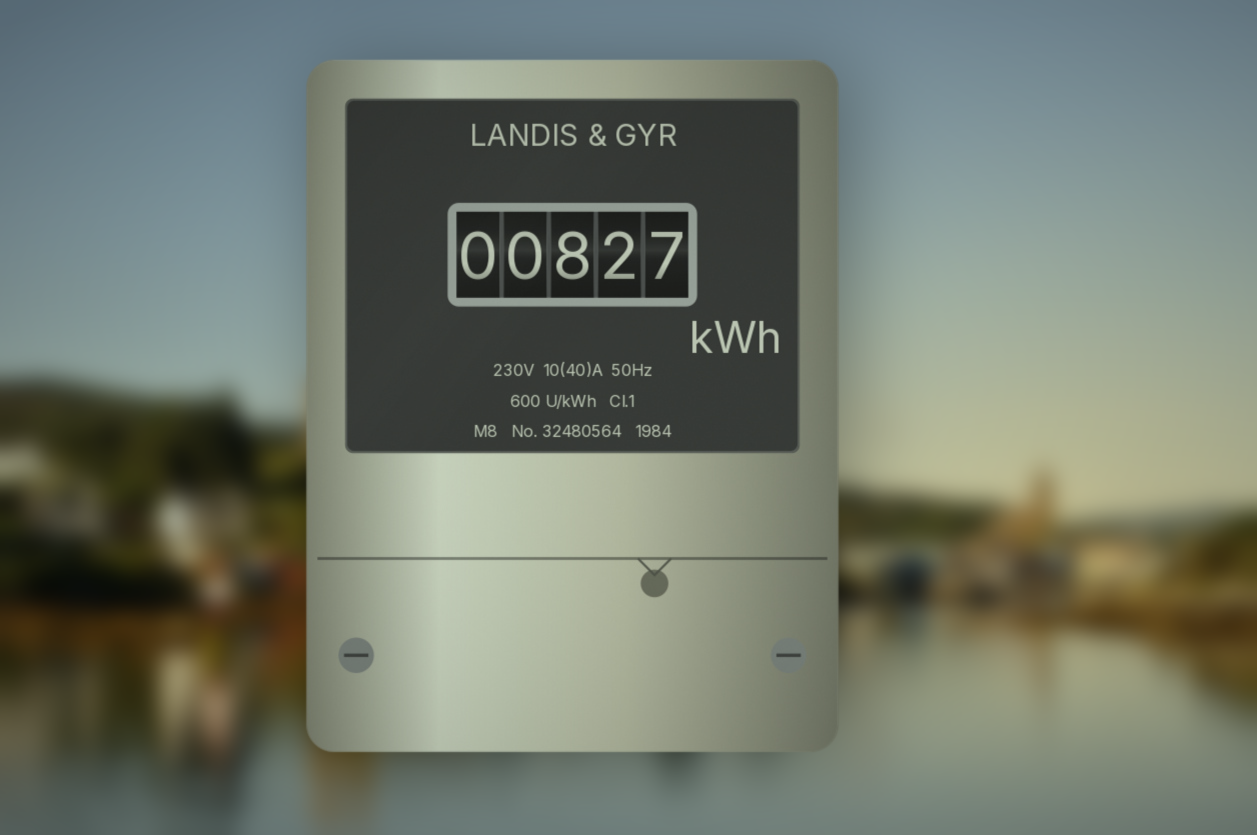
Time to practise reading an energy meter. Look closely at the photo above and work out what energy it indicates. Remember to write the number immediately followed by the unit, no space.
827kWh
